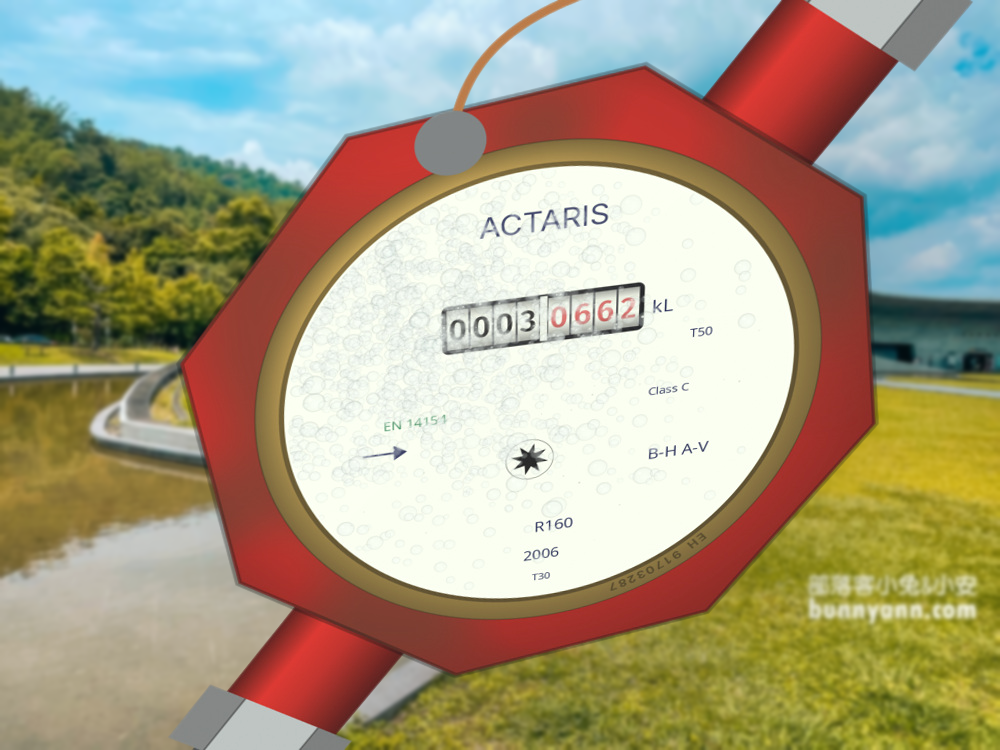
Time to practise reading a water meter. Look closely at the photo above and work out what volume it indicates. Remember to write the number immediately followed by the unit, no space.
3.0662kL
